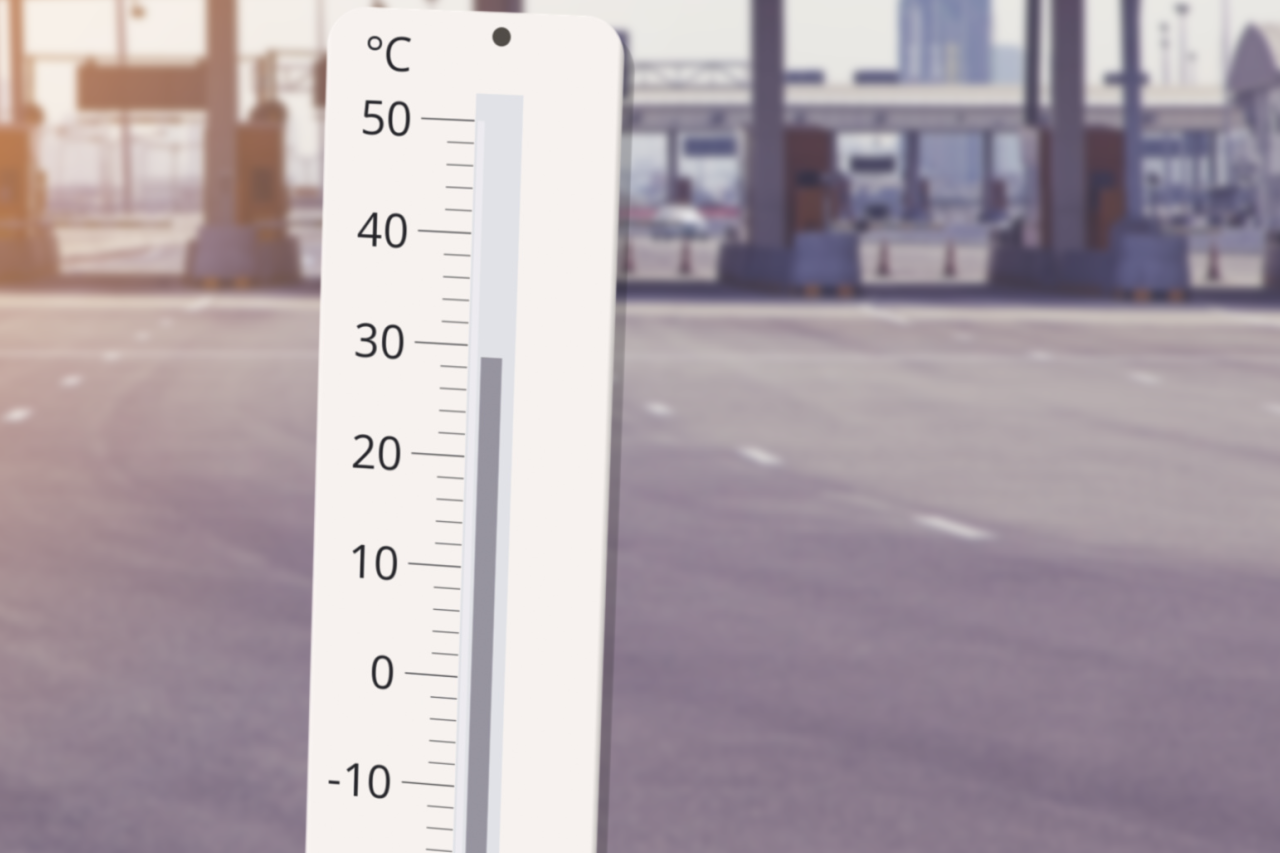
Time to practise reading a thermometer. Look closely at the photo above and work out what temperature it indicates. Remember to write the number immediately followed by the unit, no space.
29°C
